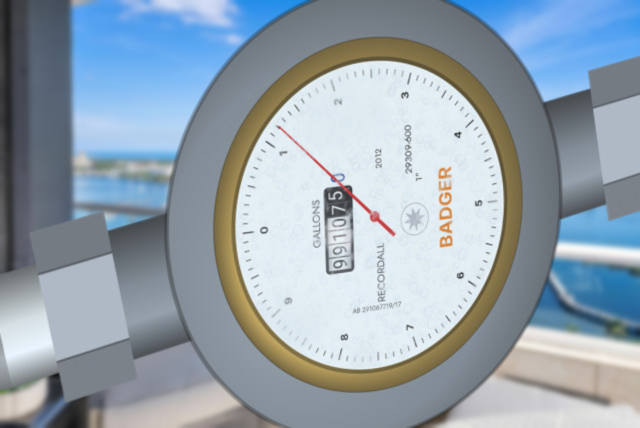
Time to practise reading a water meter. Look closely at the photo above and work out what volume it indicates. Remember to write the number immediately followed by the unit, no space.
9910751.2gal
